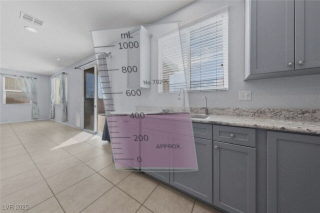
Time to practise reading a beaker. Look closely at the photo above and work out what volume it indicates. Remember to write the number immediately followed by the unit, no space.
400mL
